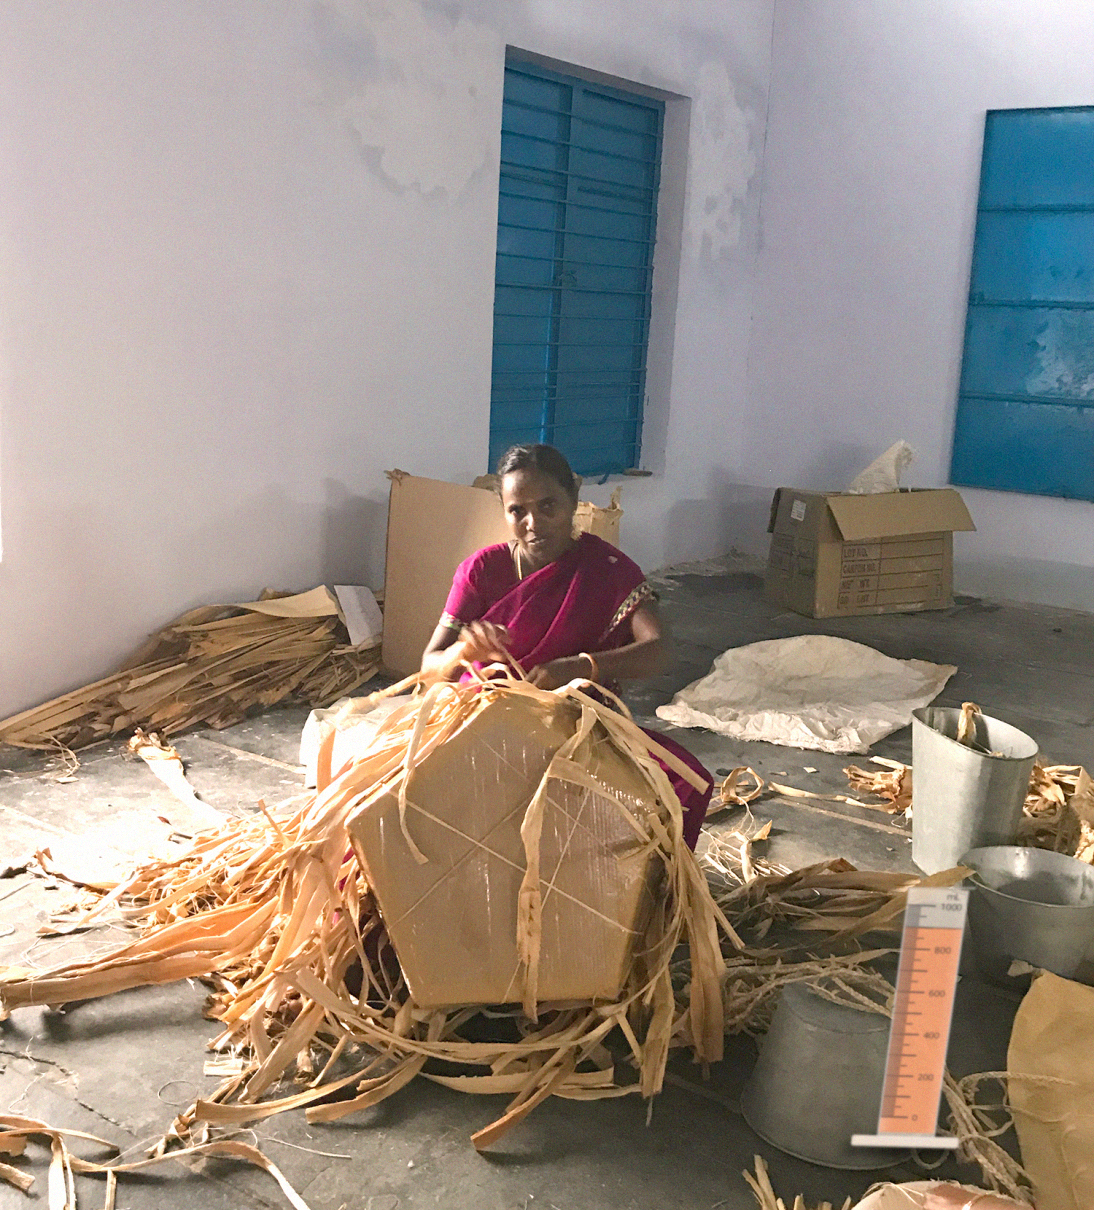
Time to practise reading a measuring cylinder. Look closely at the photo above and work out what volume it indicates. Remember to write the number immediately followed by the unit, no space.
900mL
